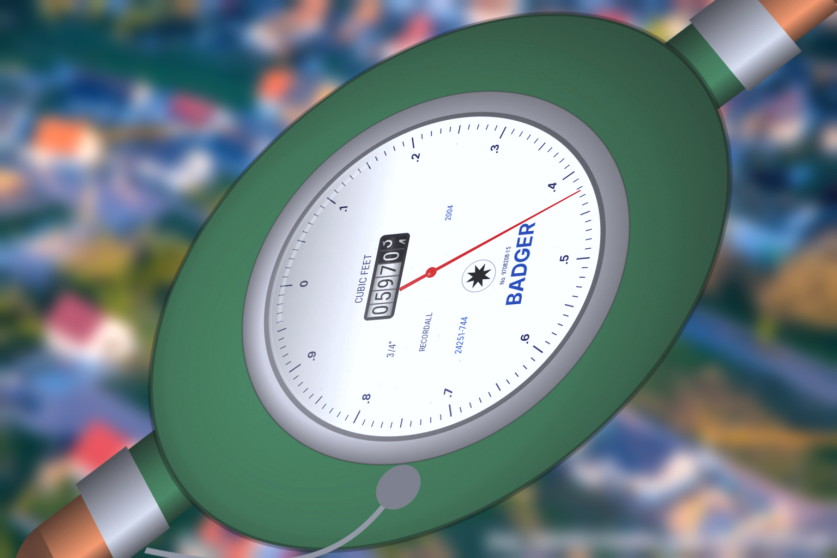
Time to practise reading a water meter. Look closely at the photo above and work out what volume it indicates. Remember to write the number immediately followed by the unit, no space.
59703.42ft³
